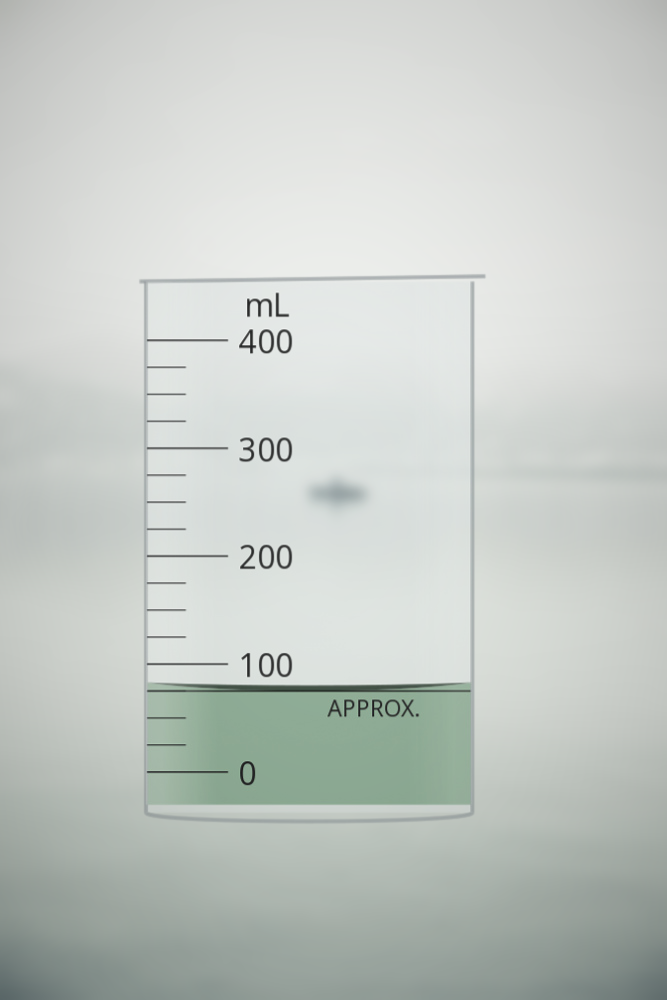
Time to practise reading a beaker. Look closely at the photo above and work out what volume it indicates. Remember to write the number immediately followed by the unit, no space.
75mL
